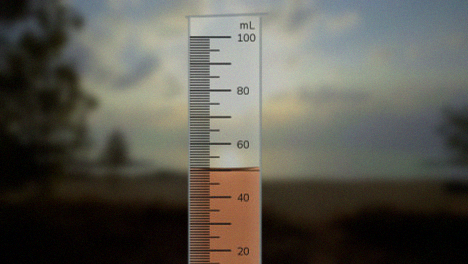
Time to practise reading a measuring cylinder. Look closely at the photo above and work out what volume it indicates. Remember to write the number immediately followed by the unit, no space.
50mL
